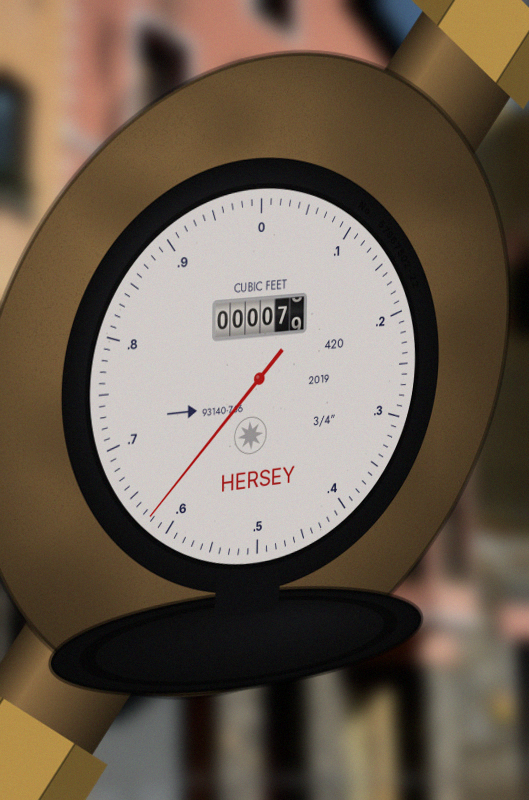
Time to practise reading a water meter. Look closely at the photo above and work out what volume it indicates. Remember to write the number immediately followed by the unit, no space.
78.62ft³
